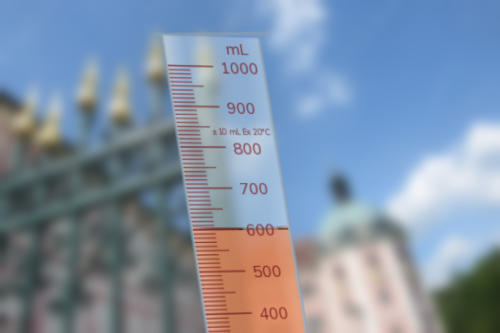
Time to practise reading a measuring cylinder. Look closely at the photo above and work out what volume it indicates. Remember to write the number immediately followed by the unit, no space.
600mL
